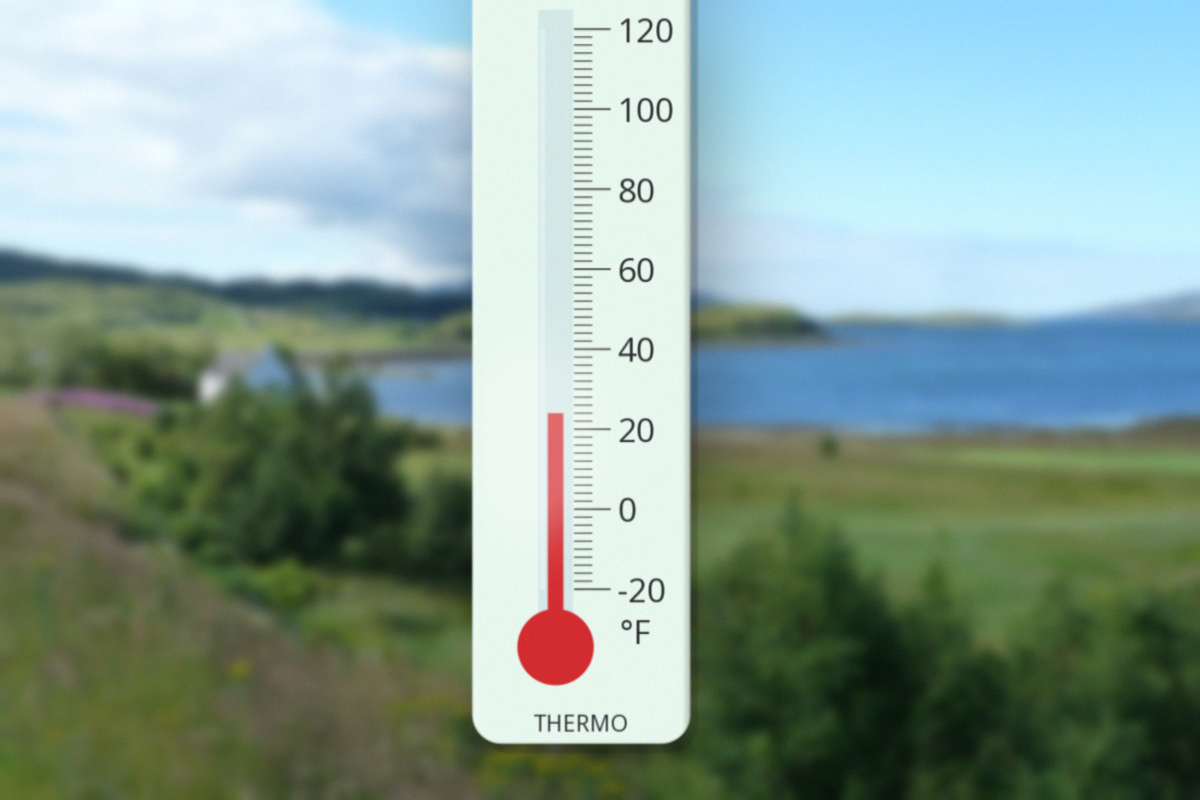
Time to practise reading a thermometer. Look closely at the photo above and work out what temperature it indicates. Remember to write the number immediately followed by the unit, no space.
24°F
